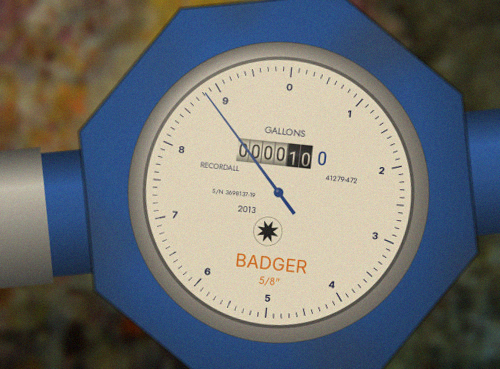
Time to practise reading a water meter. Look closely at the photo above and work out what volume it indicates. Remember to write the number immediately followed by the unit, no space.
98.8gal
